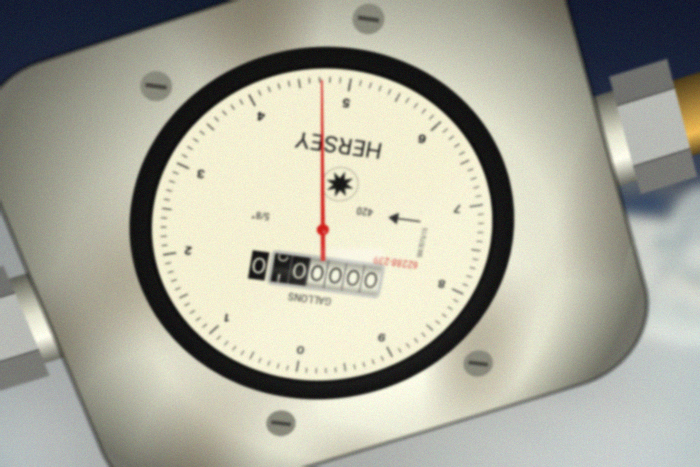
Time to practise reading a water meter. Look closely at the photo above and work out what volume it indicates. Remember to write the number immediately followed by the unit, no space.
14.7gal
